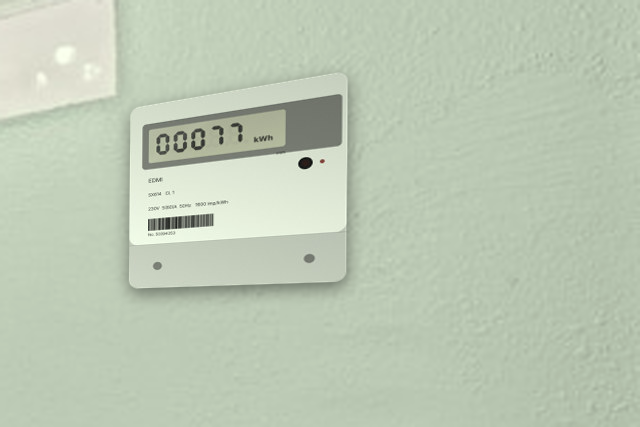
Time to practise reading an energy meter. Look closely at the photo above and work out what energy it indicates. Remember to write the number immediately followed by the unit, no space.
77kWh
